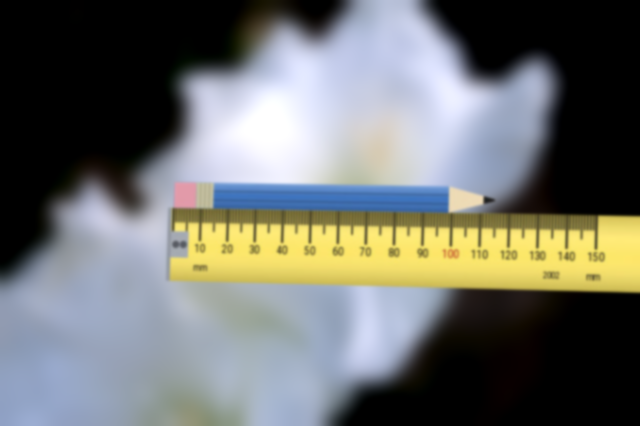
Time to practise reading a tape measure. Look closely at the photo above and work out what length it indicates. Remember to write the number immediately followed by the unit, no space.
115mm
